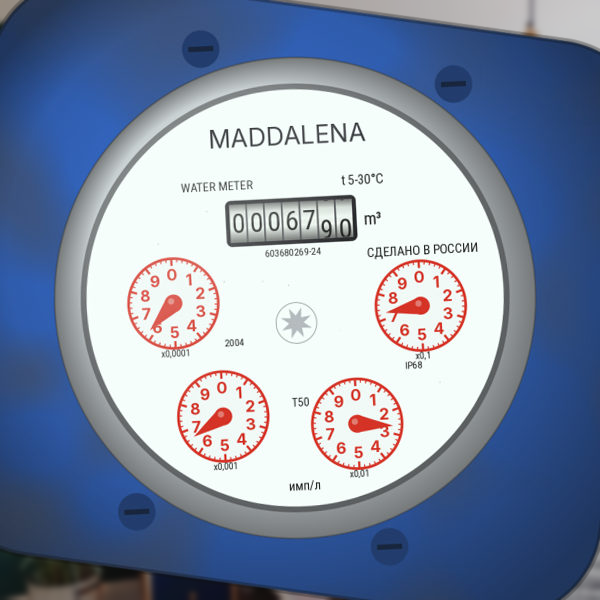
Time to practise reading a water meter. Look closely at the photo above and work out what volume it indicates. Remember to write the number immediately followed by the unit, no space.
6789.7266m³
